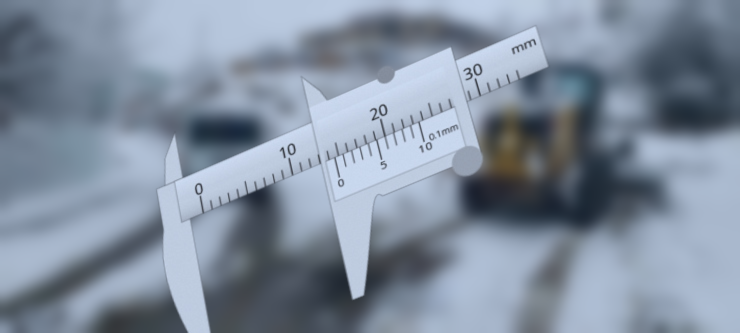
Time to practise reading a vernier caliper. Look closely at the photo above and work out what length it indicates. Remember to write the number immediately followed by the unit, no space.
14.6mm
